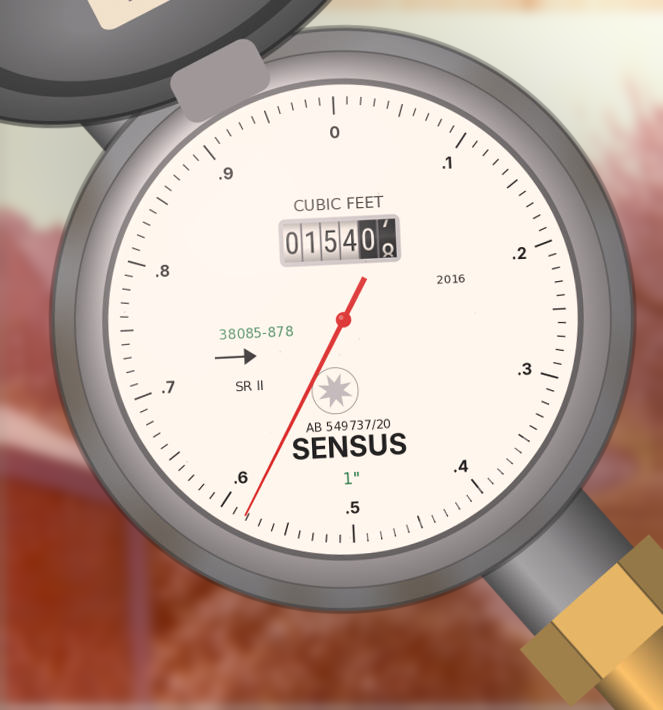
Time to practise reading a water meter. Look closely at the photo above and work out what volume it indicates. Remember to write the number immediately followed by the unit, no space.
15407.58ft³
